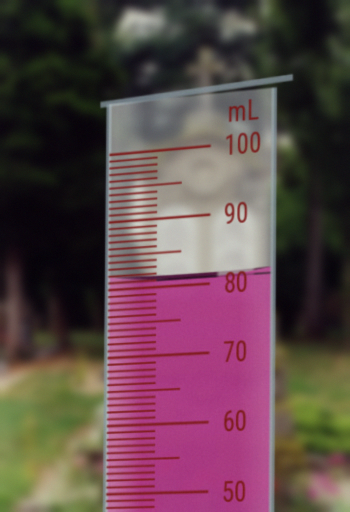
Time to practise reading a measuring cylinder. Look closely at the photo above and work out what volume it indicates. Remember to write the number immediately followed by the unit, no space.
81mL
